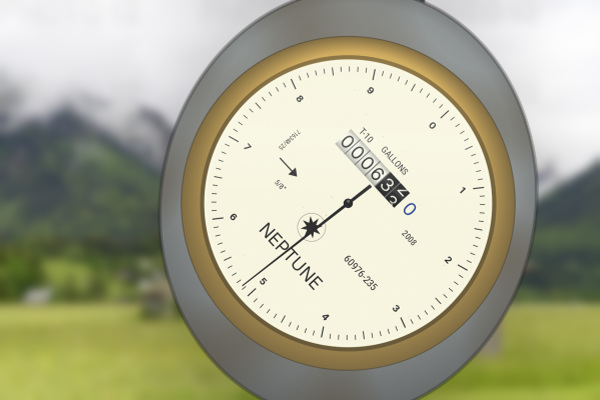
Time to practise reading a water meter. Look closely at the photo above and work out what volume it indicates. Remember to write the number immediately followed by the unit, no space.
6325.1gal
